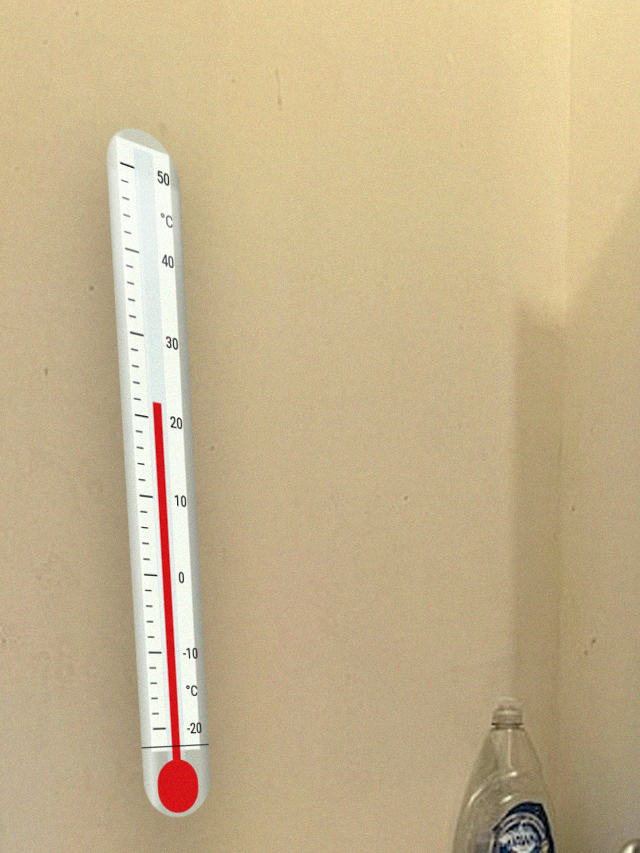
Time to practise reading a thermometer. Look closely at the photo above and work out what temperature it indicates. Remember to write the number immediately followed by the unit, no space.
22°C
